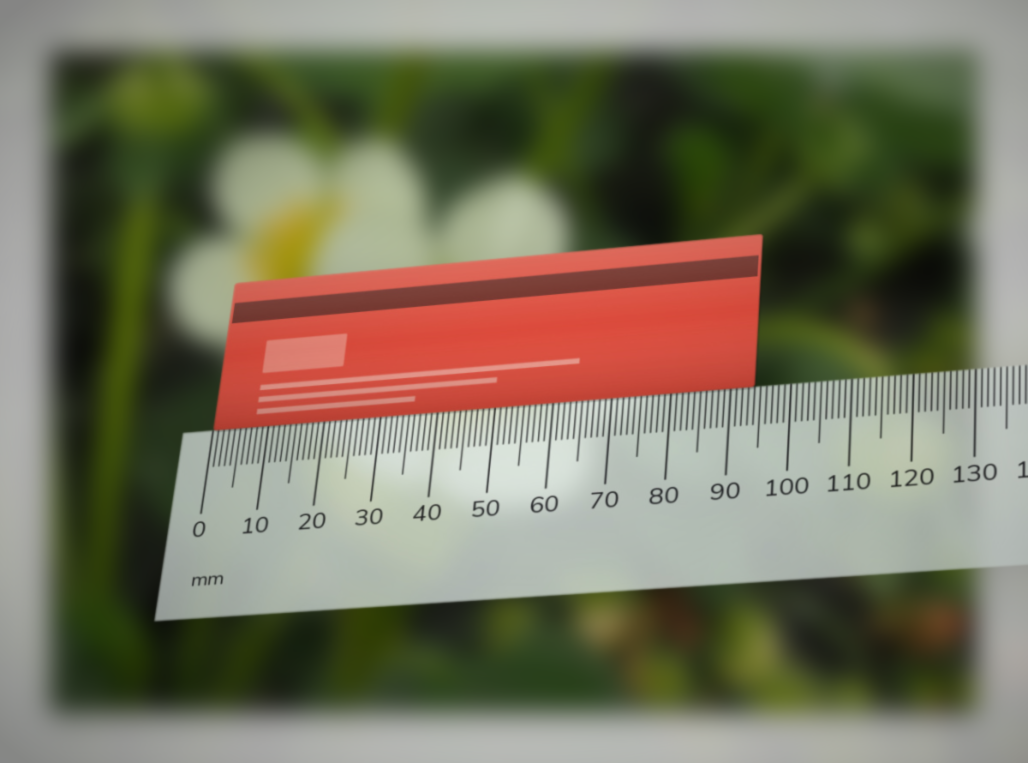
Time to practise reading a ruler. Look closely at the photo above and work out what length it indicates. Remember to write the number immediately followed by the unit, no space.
94mm
